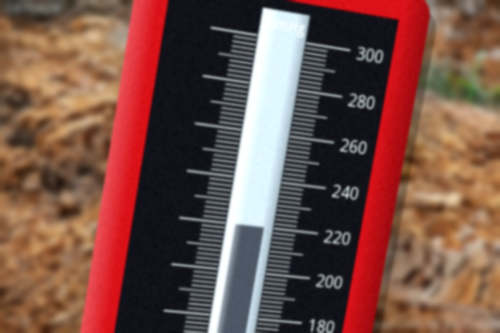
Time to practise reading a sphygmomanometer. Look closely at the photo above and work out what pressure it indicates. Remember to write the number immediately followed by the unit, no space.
220mmHg
